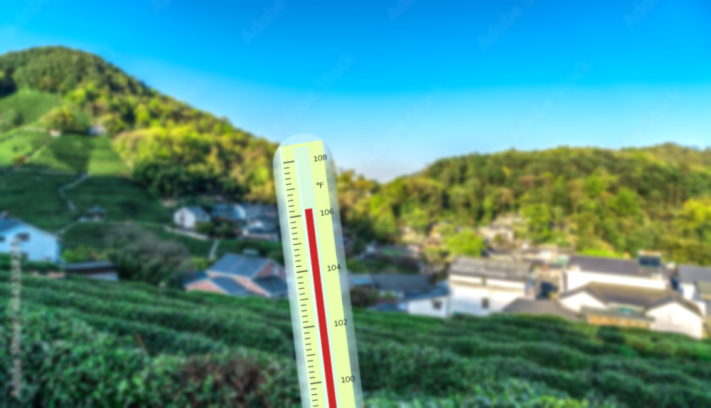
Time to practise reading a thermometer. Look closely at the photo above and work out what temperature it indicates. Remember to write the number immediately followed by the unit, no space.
106.2°F
